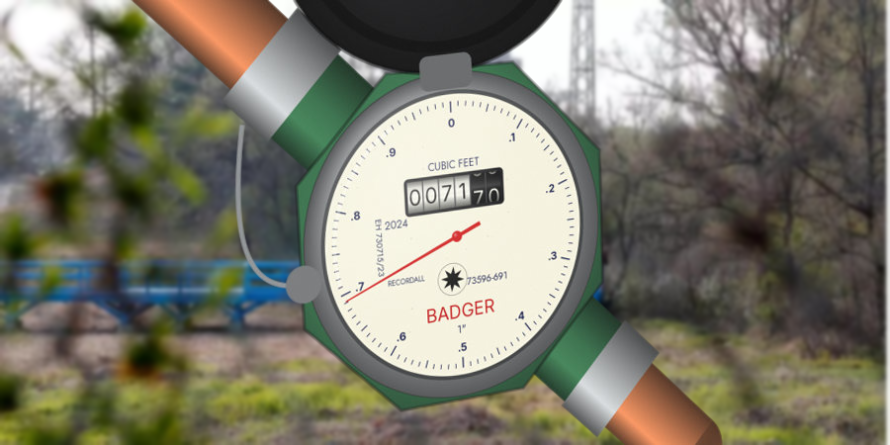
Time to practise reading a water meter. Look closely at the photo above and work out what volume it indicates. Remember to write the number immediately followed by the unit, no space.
7169.69ft³
